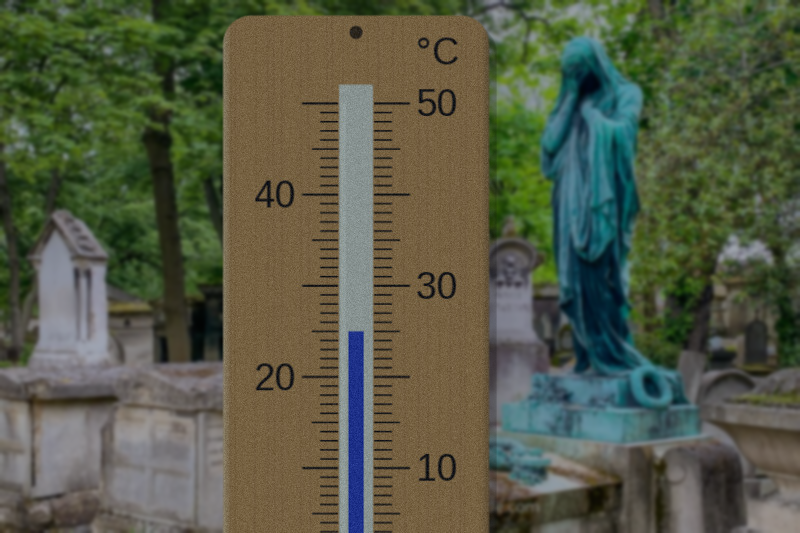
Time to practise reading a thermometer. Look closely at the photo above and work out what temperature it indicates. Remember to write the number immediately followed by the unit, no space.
25°C
